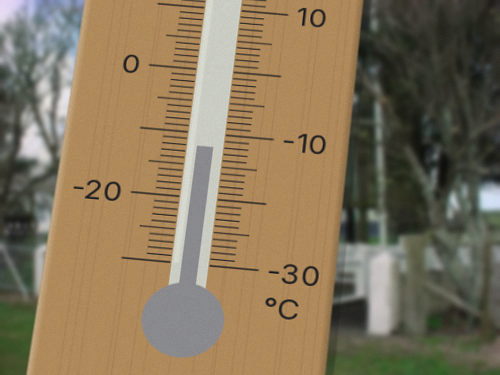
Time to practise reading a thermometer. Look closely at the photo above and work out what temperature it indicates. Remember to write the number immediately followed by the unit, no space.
-12°C
